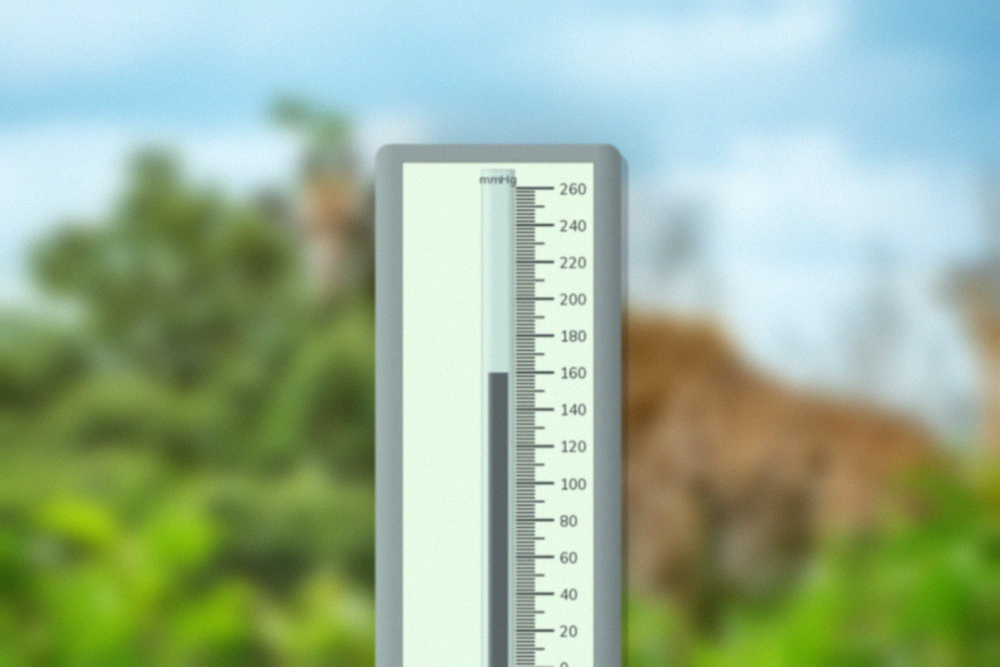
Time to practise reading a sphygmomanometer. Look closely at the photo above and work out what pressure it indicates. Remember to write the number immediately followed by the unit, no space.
160mmHg
